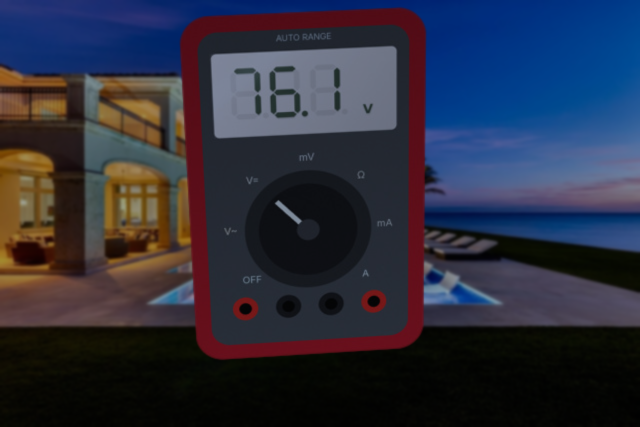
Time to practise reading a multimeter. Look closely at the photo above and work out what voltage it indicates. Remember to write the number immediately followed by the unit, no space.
76.1V
